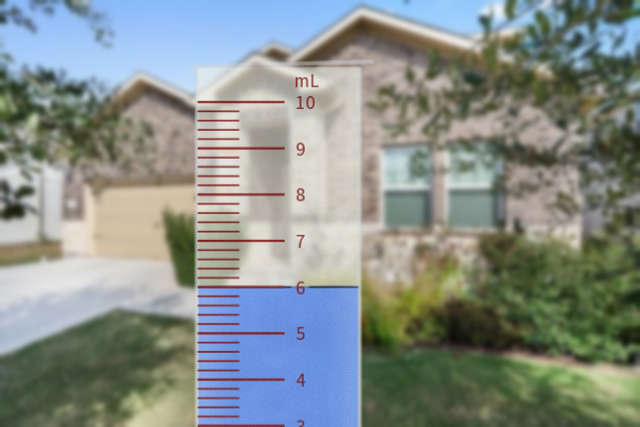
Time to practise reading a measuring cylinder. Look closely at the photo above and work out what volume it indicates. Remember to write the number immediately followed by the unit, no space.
6mL
